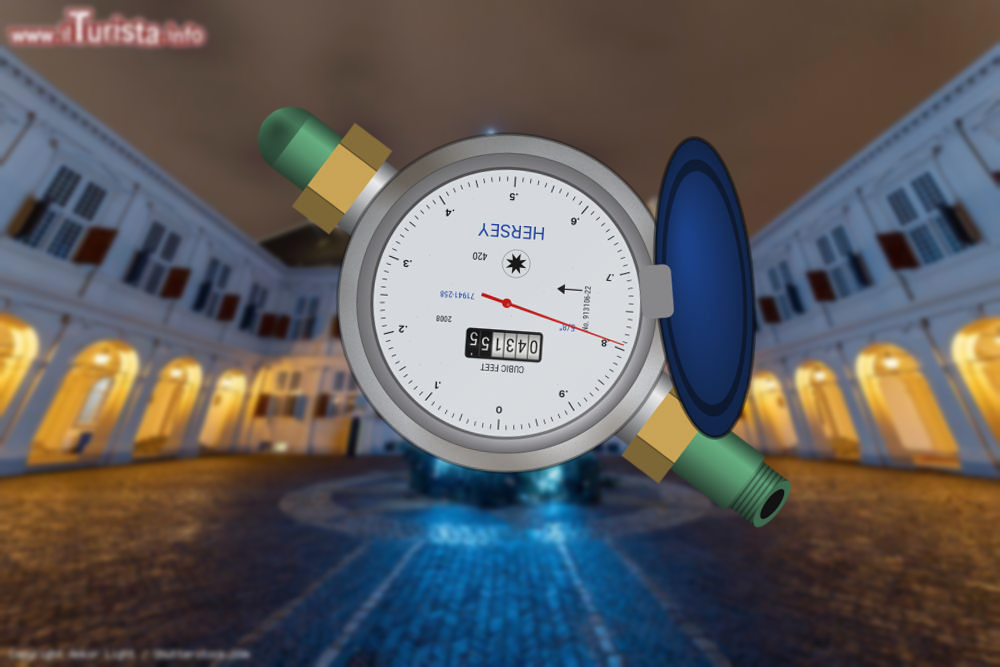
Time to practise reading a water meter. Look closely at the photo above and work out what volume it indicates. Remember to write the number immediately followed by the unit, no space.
43154.79ft³
